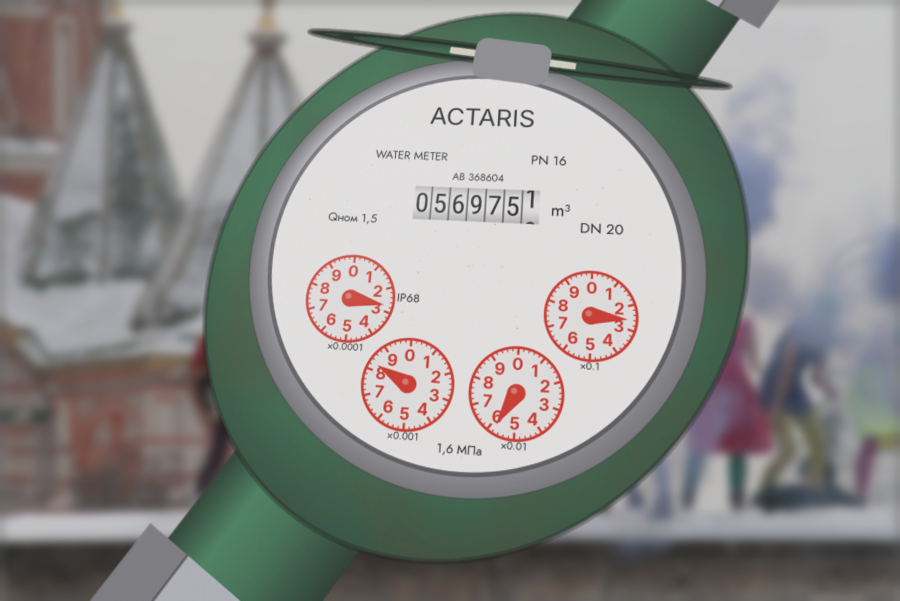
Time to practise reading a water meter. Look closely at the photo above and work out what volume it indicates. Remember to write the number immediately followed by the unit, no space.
569751.2582m³
